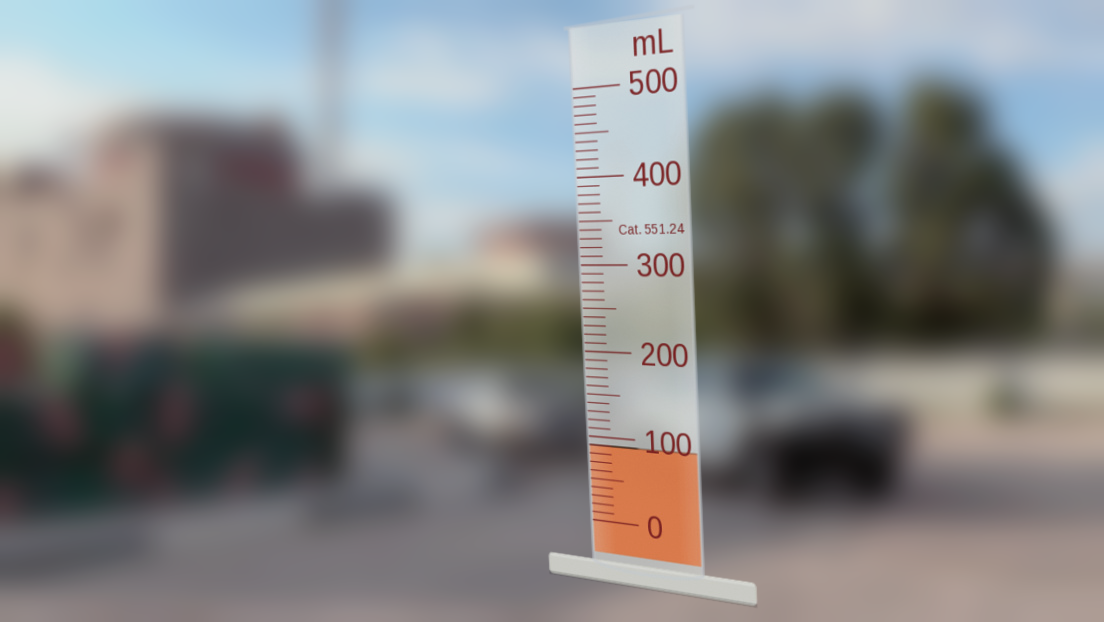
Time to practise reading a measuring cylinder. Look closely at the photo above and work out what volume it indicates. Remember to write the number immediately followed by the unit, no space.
90mL
